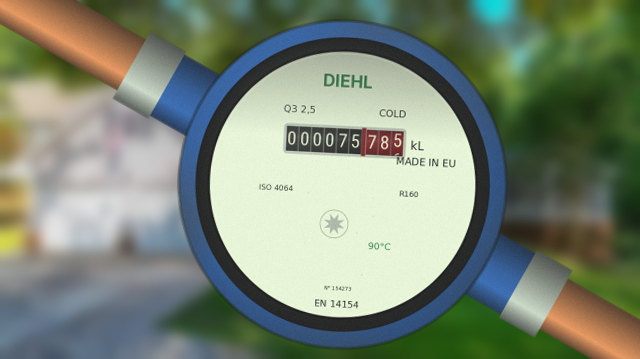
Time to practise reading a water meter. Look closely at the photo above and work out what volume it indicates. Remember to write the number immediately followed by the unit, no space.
75.785kL
